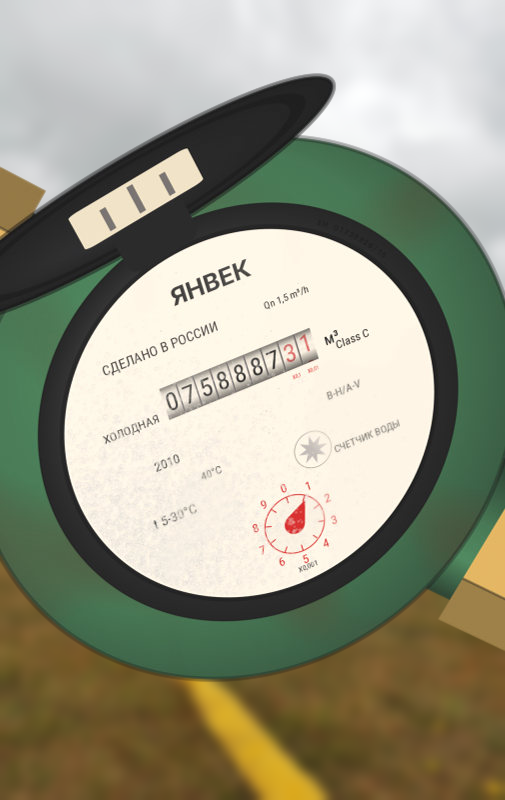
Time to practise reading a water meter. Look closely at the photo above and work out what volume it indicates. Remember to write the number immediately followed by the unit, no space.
758887.311m³
